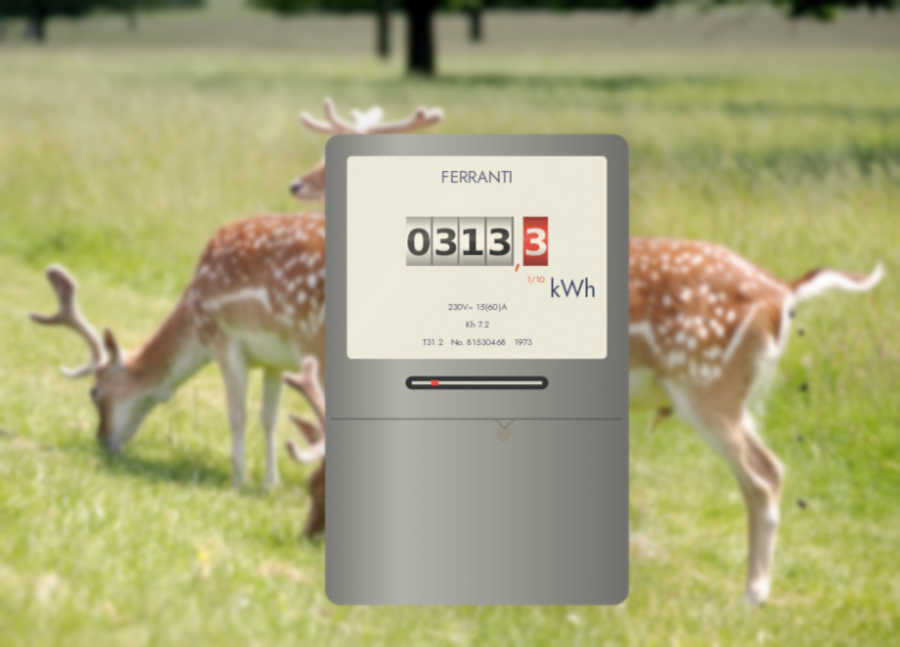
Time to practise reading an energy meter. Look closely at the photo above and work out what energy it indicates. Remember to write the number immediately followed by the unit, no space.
313.3kWh
